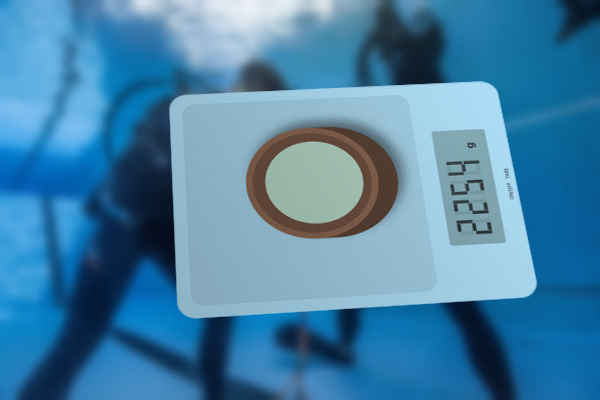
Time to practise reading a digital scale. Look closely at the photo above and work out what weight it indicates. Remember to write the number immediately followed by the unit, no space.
2254g
